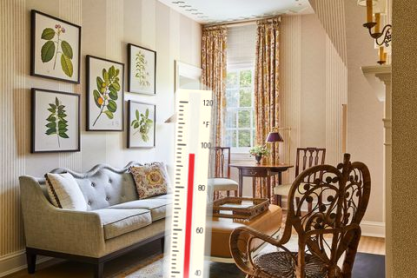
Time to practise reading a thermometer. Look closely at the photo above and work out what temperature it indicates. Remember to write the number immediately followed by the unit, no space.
96°F
